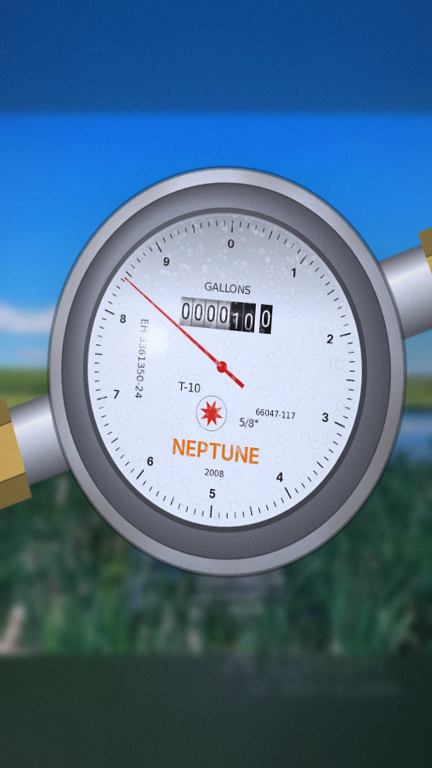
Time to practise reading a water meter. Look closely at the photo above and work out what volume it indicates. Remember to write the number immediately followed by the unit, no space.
98.4gal
